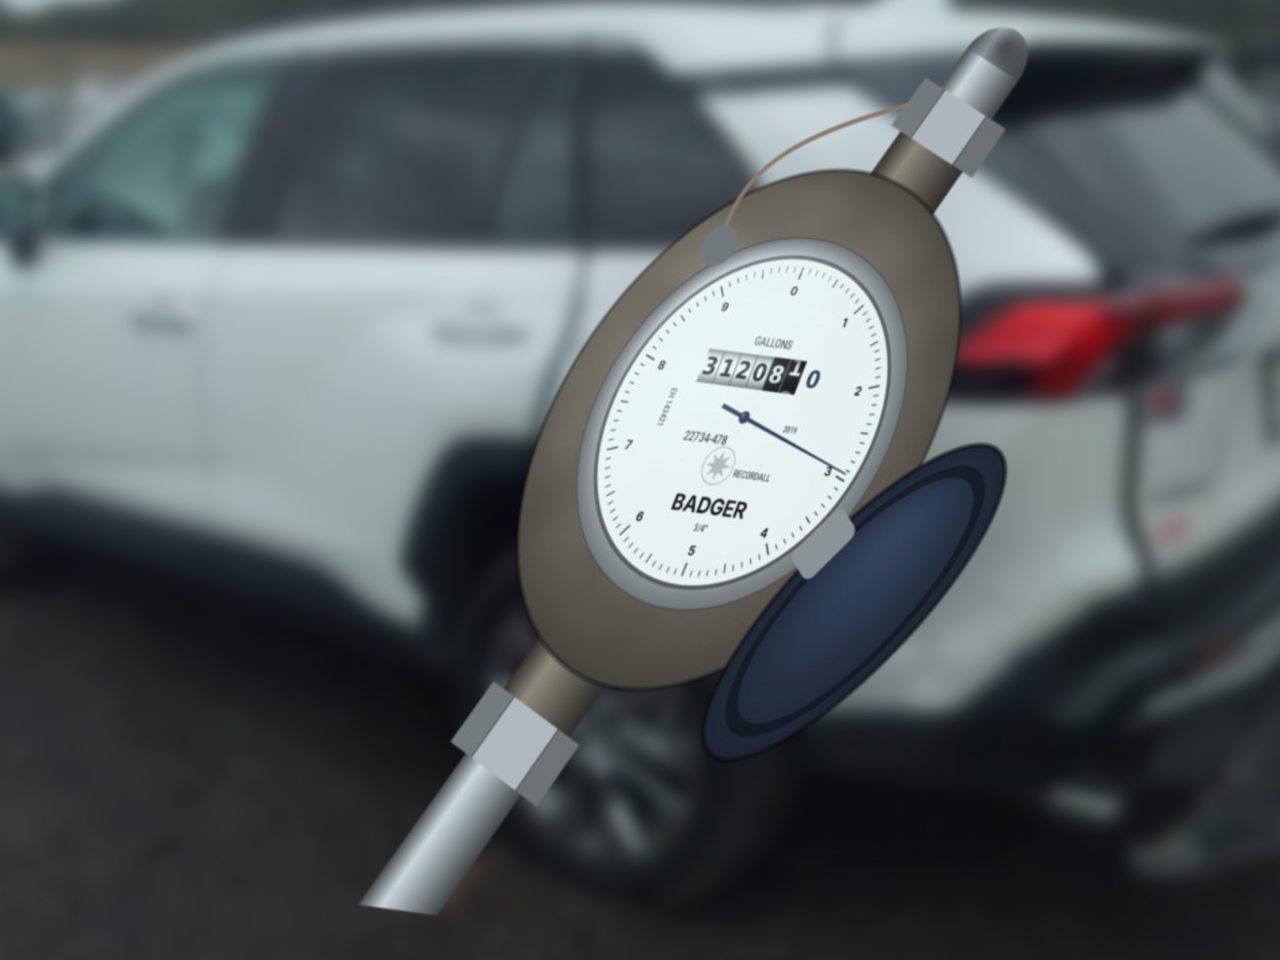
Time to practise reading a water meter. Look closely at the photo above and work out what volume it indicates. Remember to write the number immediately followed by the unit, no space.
3120812.9gal
